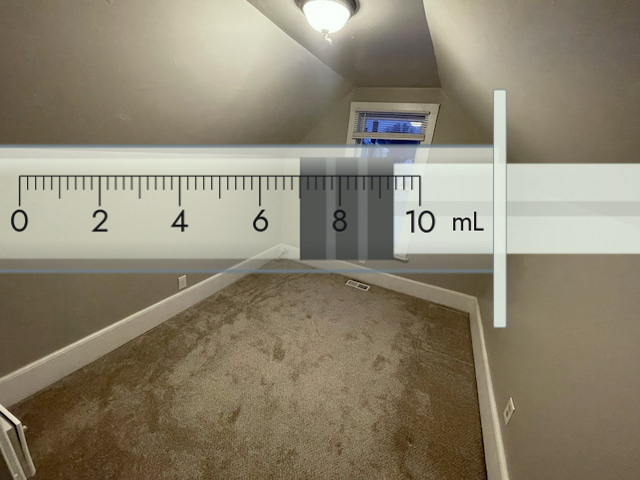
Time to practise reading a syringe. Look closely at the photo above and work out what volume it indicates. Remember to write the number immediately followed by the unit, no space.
7mL
